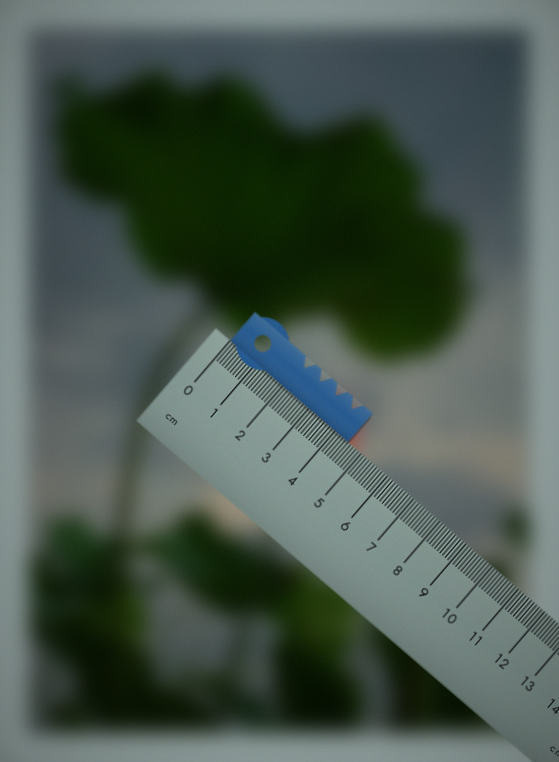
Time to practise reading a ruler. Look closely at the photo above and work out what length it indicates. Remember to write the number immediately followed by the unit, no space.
4.5cm
